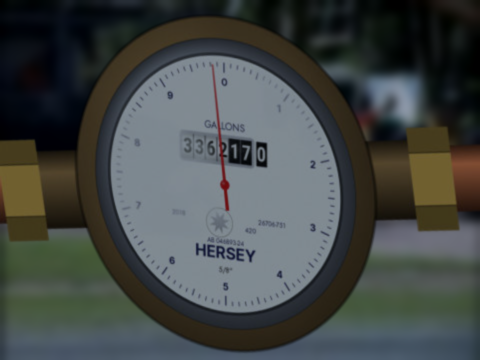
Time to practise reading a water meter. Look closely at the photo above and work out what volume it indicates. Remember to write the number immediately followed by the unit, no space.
3362169.8gal
